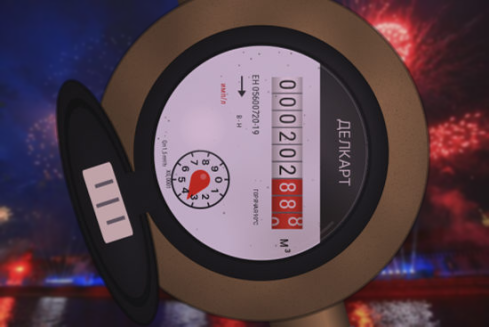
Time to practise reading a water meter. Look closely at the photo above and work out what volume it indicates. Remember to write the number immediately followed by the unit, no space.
202.8883m³
